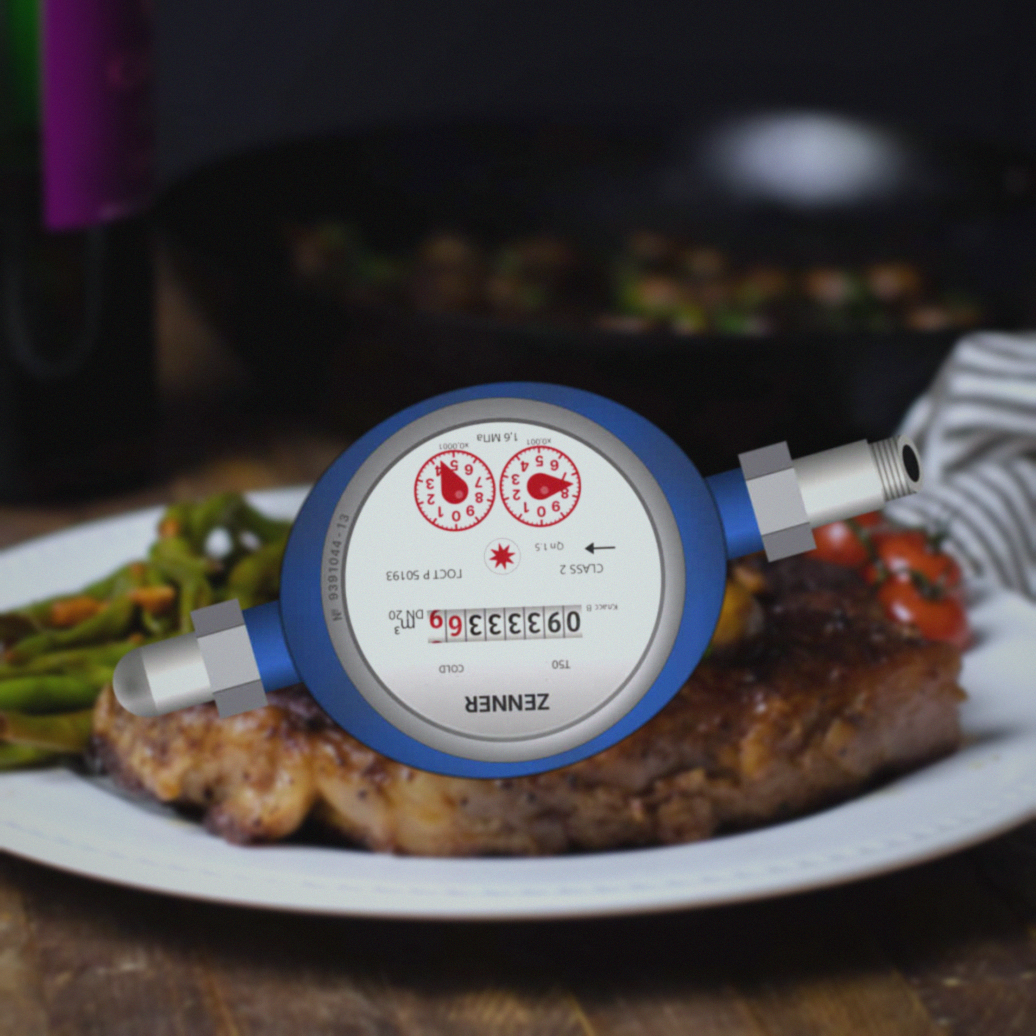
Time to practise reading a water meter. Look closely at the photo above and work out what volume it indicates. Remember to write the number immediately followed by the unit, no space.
93333.6874m³
